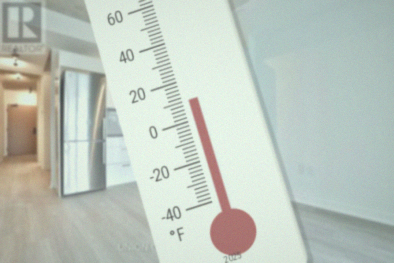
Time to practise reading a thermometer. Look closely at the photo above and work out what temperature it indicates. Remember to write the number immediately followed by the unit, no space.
10°F
